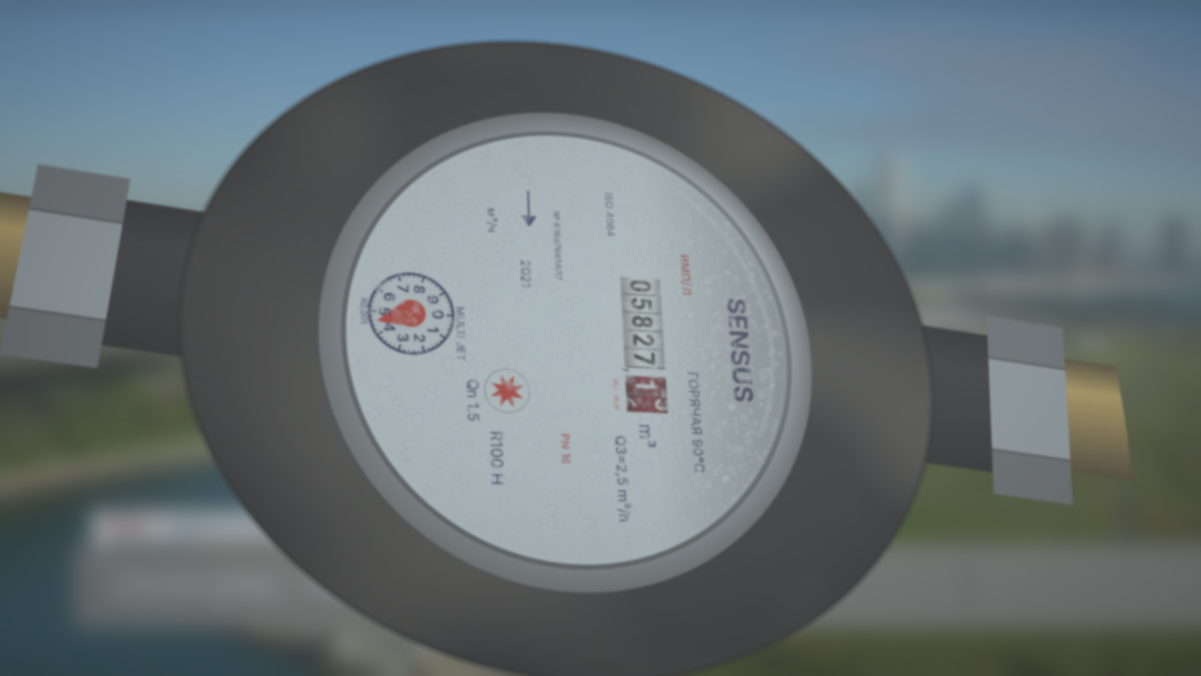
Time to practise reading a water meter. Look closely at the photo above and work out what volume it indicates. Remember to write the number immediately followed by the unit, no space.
5827.154m³
